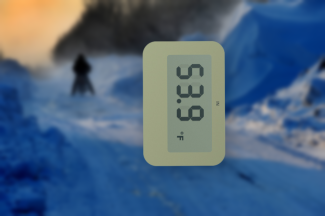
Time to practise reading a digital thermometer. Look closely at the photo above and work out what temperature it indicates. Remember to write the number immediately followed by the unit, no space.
53.9°F
